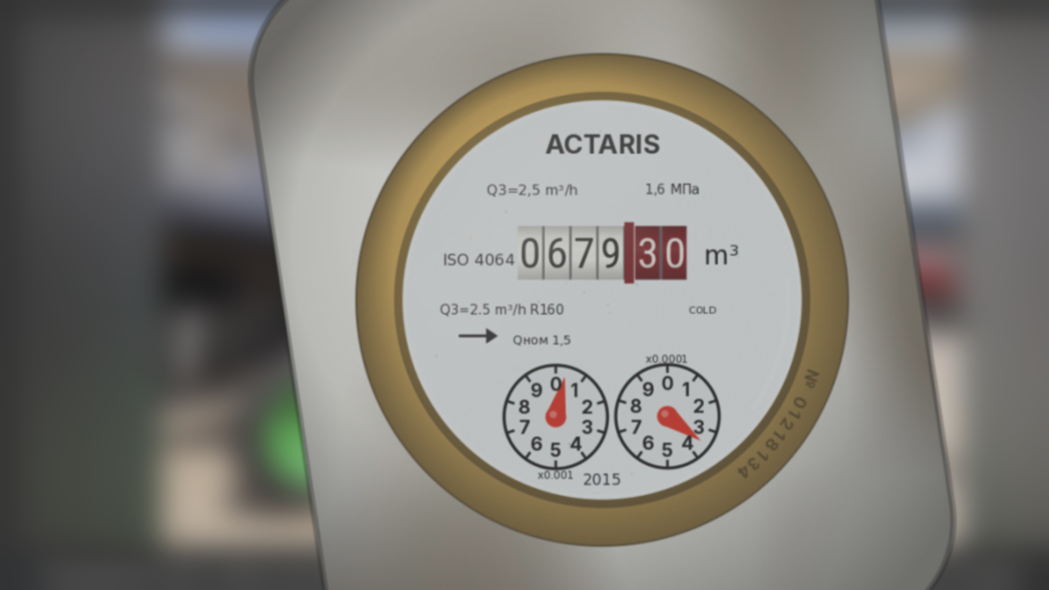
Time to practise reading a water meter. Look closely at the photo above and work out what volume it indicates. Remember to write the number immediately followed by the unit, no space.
679.3003m³
